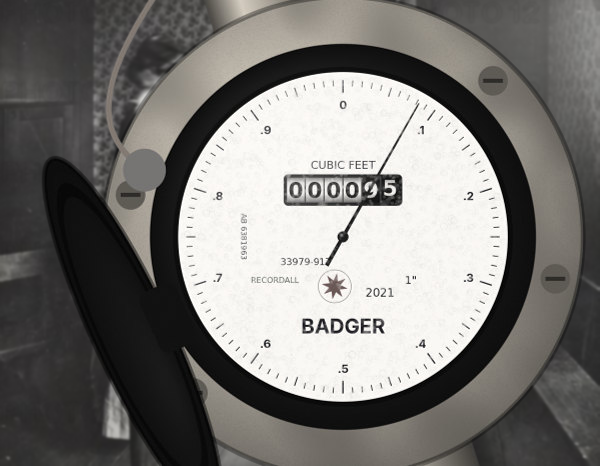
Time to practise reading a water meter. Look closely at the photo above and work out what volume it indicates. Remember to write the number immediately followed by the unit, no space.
95.08ft³
